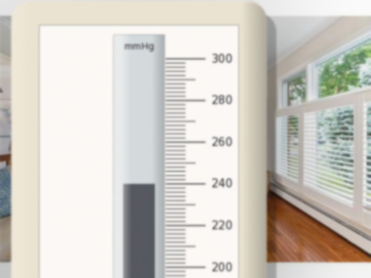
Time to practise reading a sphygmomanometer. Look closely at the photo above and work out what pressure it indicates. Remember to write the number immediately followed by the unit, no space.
240mmHg
